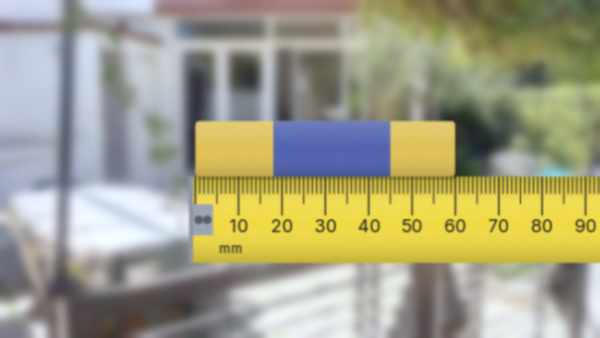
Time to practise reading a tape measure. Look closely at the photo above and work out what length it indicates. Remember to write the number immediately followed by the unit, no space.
60mm
